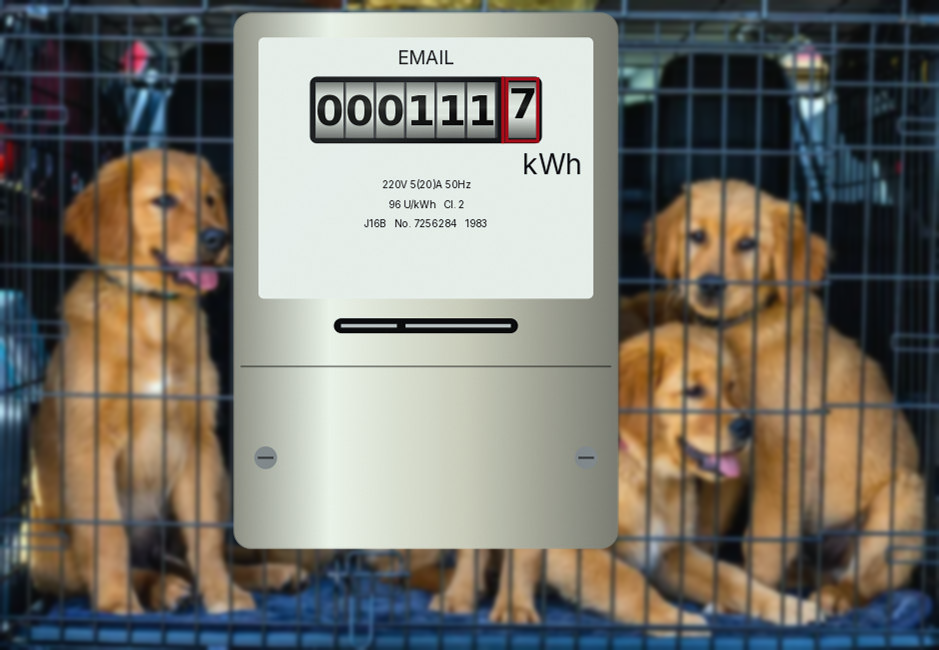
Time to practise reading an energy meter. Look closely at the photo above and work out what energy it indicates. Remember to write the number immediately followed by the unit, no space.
111.7kWh
